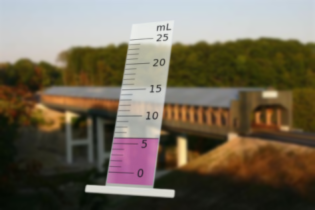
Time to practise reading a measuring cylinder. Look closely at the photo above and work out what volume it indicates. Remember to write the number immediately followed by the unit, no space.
6mL
